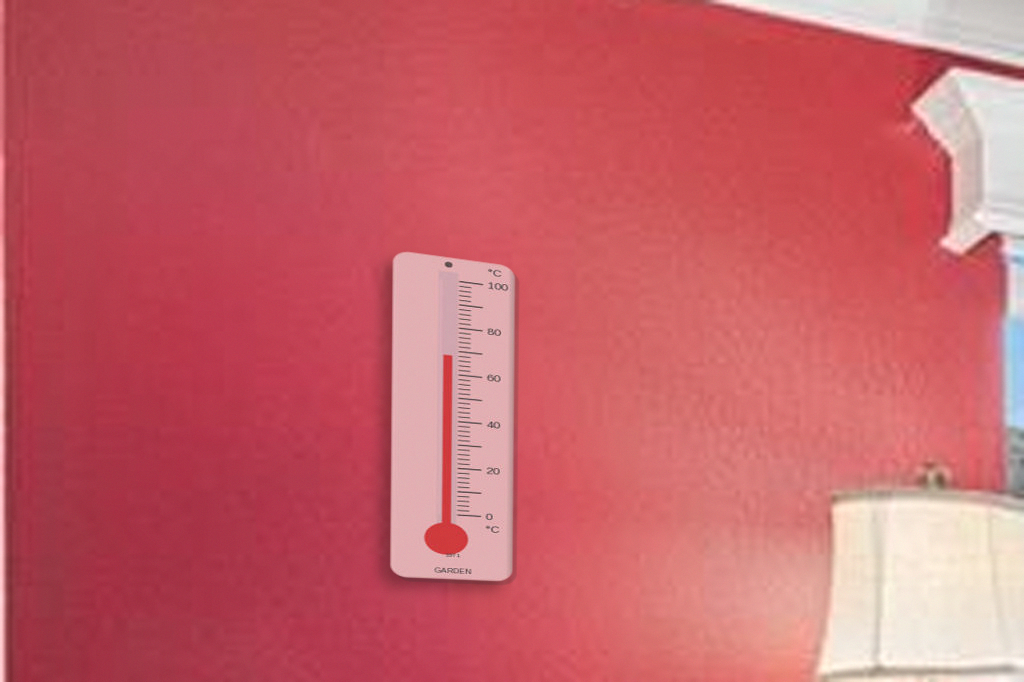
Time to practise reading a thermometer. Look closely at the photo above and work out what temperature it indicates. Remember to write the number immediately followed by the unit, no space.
68°C
